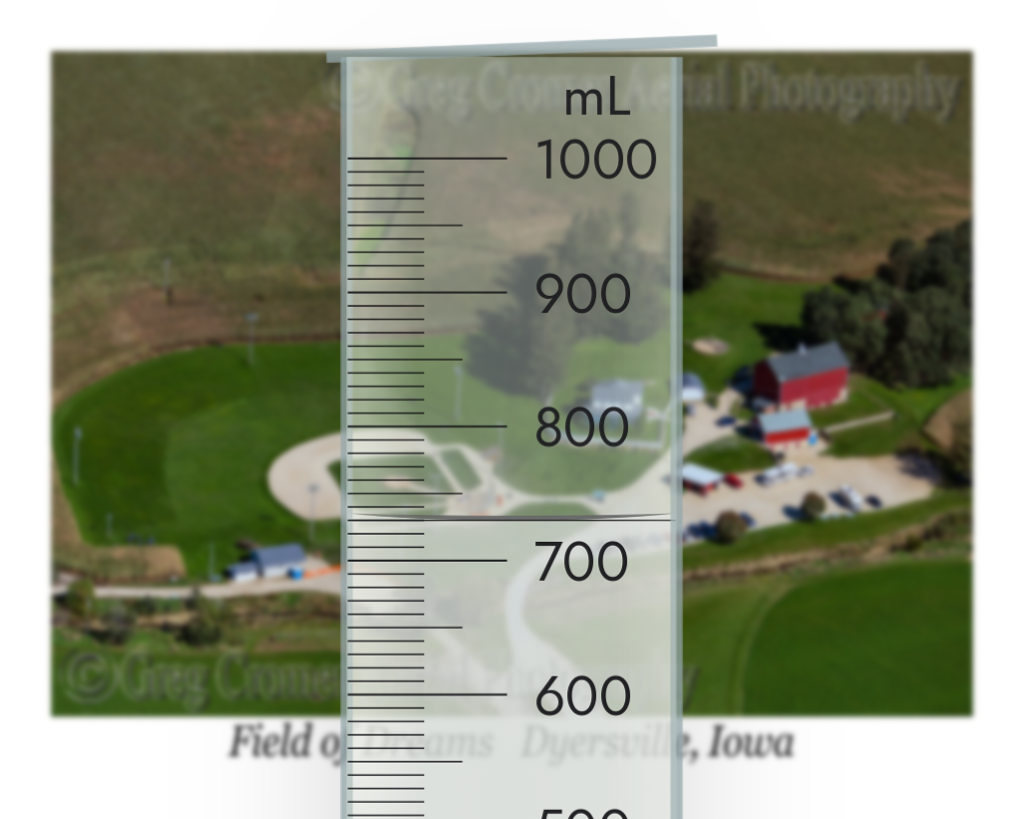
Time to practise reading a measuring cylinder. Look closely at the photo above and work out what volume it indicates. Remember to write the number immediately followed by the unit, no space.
730mL
